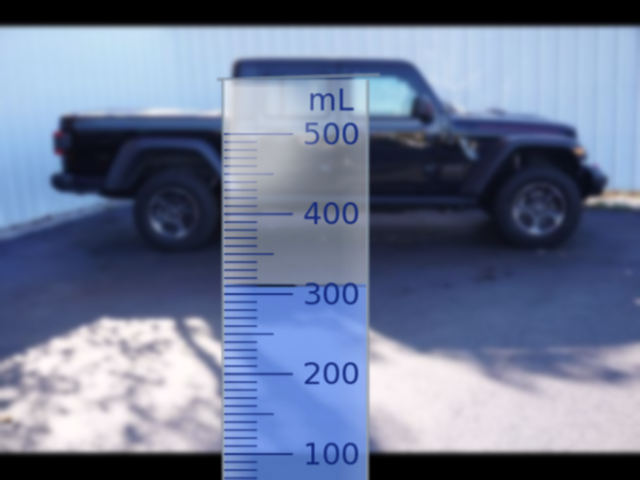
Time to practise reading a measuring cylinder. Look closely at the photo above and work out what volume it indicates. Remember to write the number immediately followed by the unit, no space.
310mL
